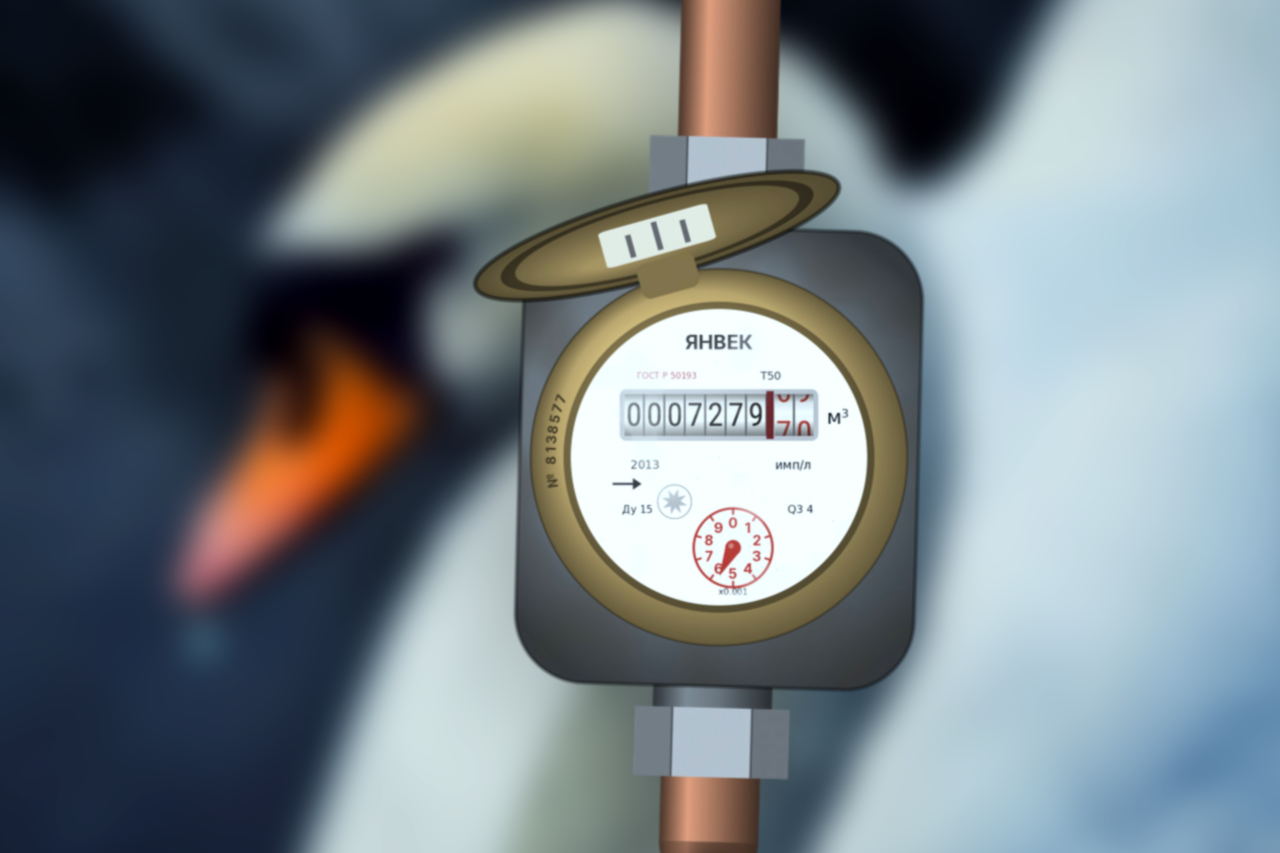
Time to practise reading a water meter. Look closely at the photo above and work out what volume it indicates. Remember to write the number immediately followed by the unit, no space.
7279.695m³
